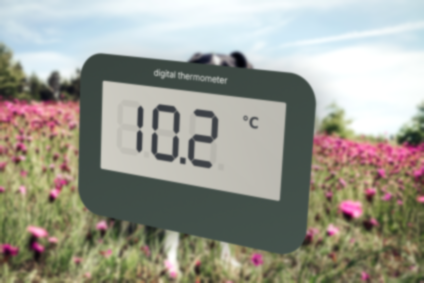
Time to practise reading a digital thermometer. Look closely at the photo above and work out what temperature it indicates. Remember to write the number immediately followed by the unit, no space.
10.2°C
